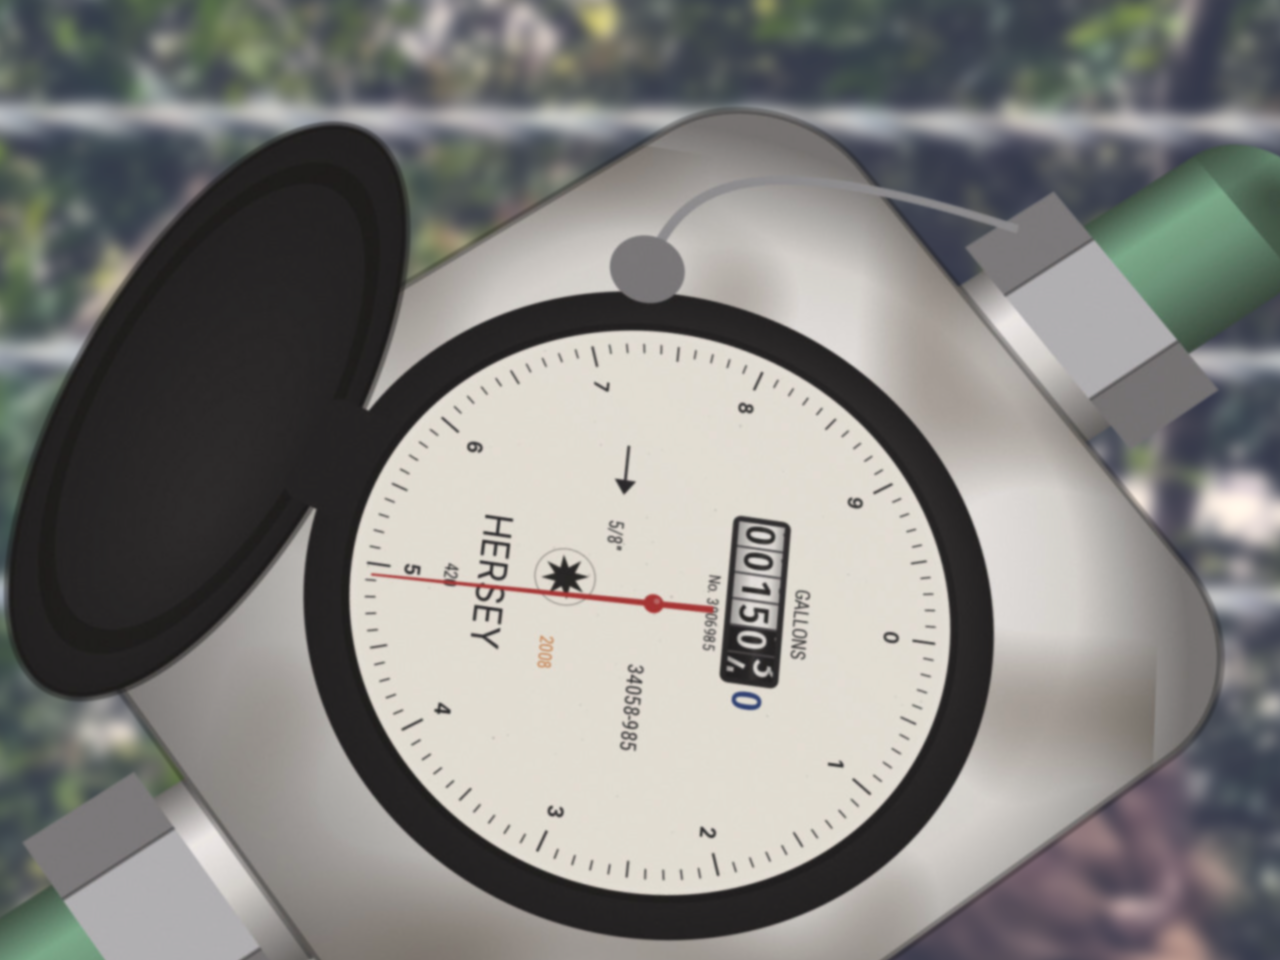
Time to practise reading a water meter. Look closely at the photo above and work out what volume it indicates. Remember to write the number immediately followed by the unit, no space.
15034.9gal
